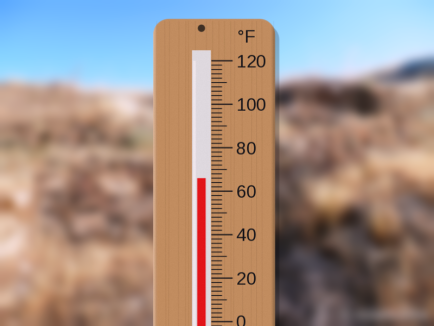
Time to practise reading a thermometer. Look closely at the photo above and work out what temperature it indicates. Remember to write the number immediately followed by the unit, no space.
66°F
